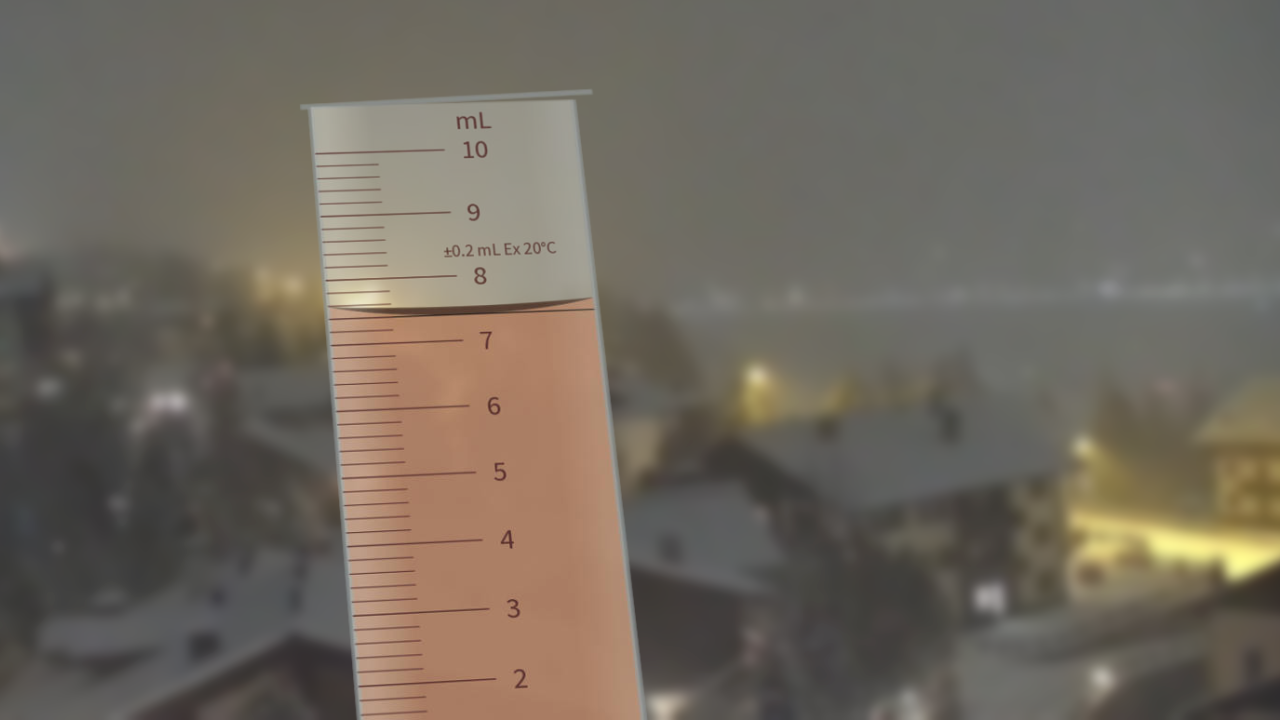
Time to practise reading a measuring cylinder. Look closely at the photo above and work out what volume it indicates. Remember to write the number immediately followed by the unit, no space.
7.4mL
